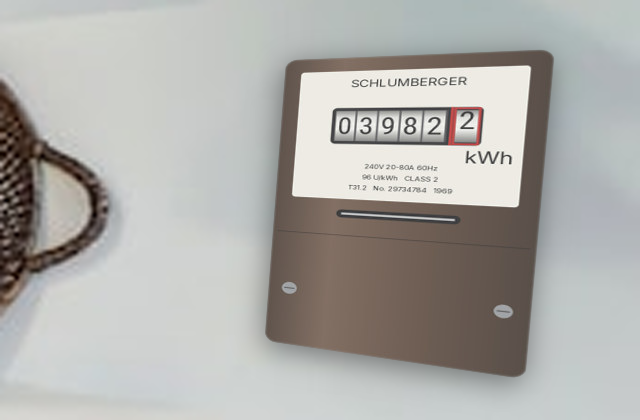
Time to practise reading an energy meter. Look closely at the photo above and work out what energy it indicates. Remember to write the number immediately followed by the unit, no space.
3982.2kWh
